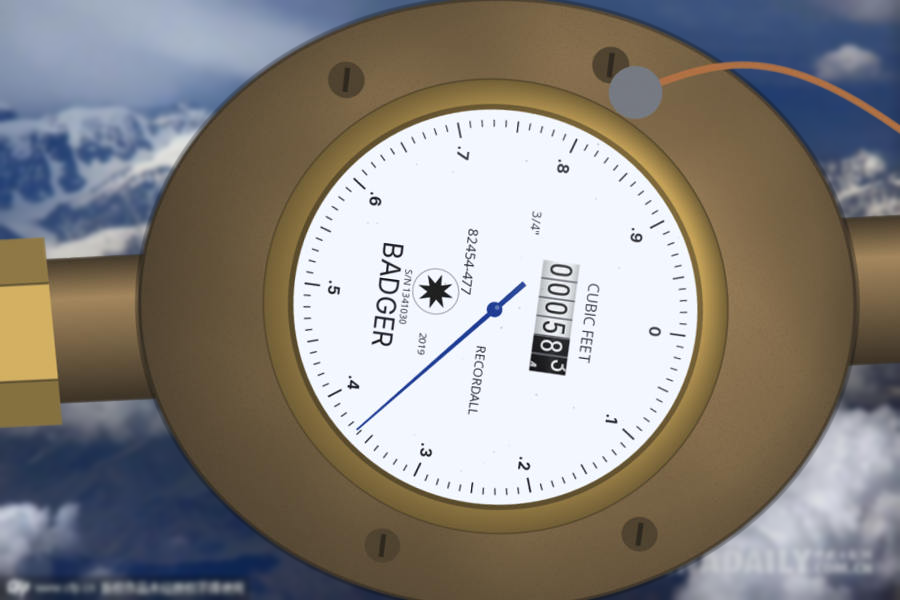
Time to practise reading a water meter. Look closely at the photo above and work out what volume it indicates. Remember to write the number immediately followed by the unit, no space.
583.36ft³
